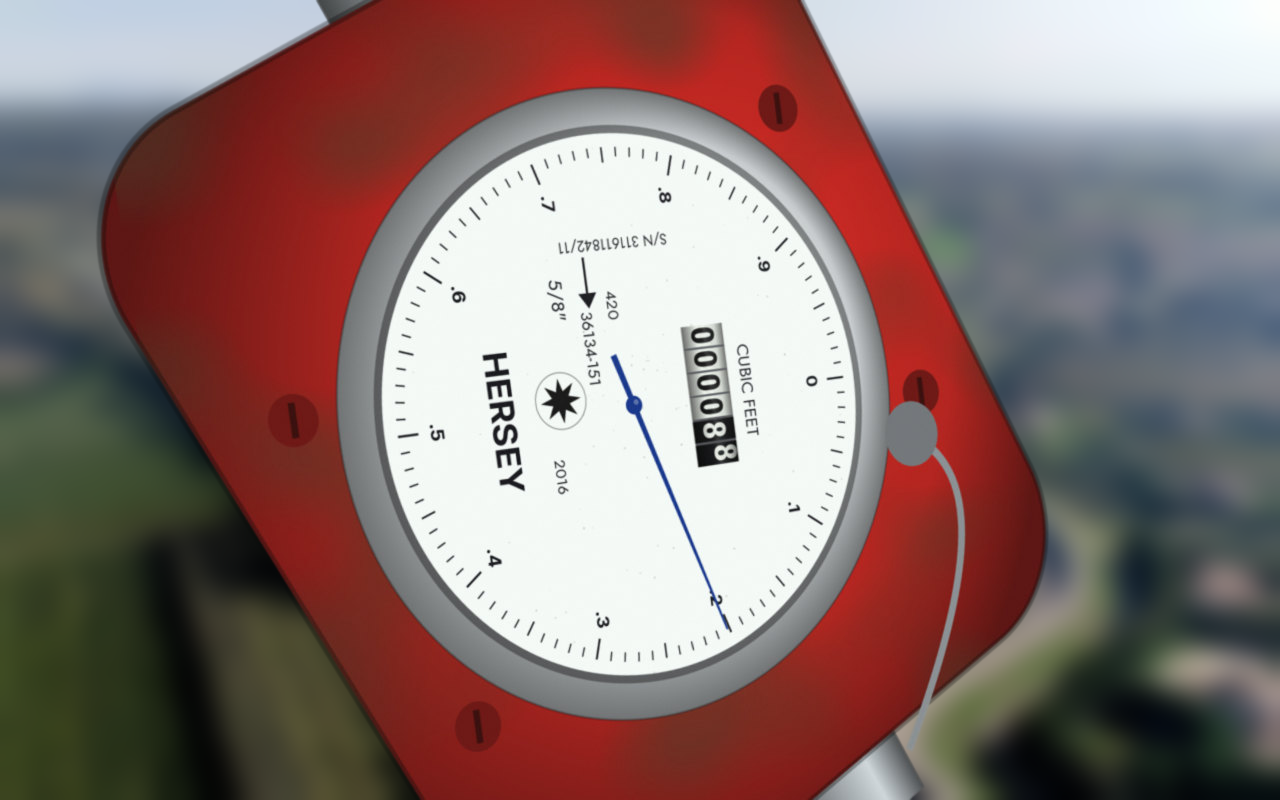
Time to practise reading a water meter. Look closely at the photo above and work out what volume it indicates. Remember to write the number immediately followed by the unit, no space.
88.20ft³
